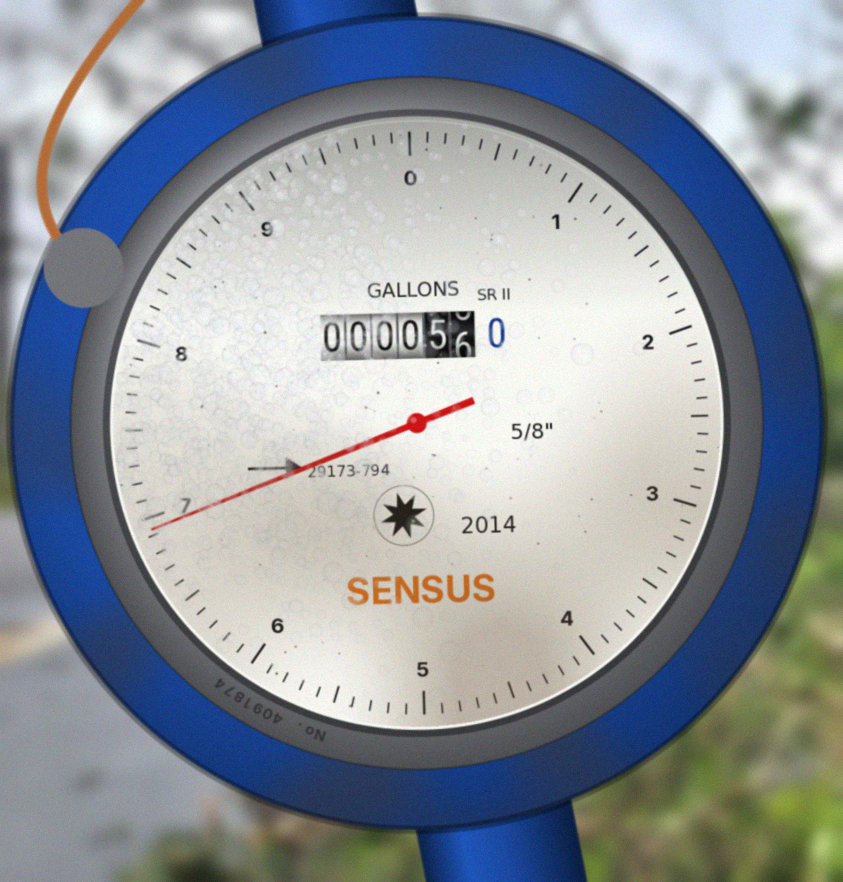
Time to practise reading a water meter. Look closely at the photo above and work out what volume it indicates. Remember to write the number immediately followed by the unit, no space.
556.9gal
